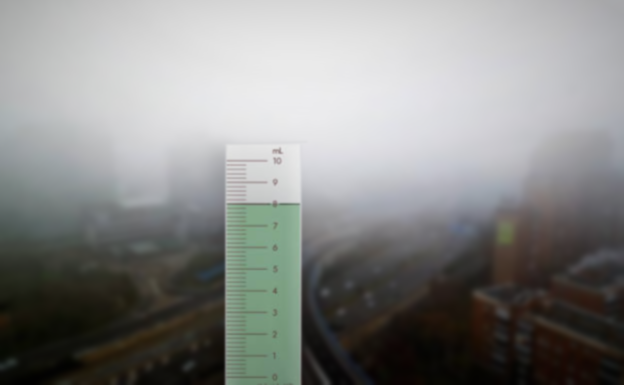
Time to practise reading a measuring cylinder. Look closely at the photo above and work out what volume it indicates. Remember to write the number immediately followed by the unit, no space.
8mL
